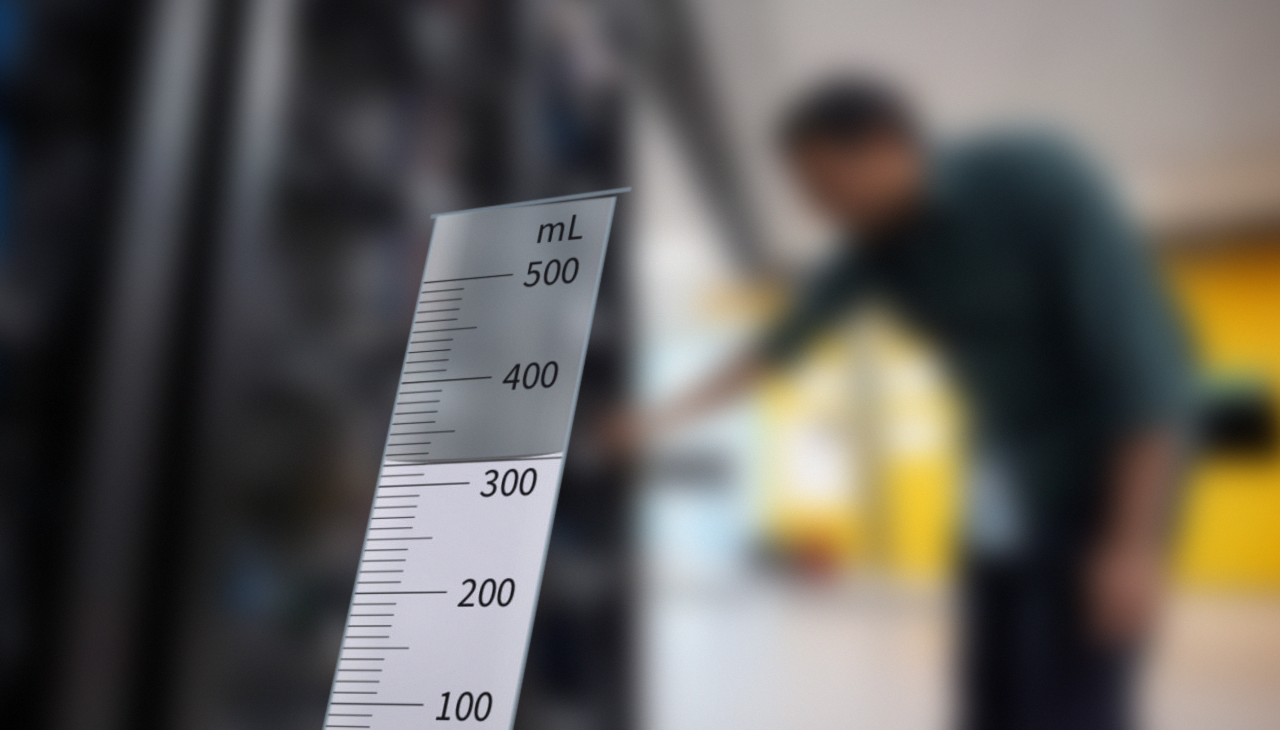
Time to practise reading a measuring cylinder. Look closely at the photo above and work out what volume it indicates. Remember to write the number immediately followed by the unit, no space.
320mL
